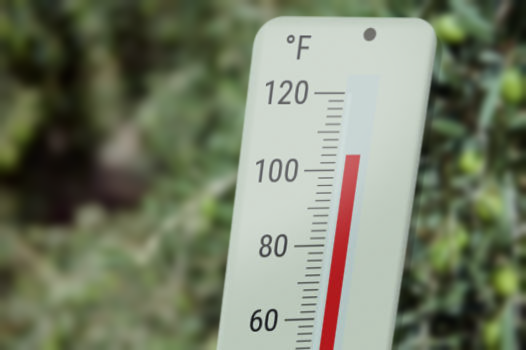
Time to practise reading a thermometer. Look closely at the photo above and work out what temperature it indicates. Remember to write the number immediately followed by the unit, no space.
104°F
